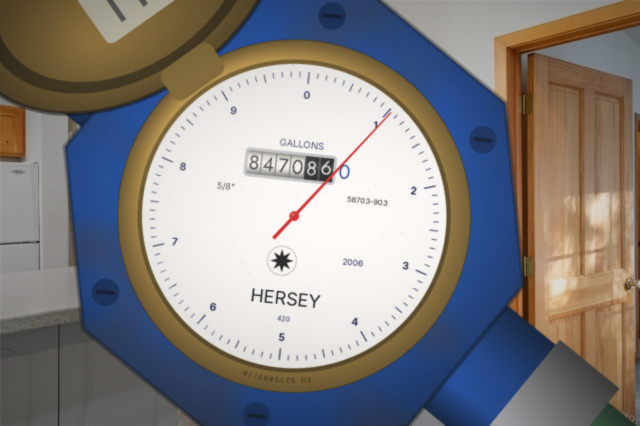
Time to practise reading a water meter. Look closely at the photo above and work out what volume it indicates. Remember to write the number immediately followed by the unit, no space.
8470861.0gal
